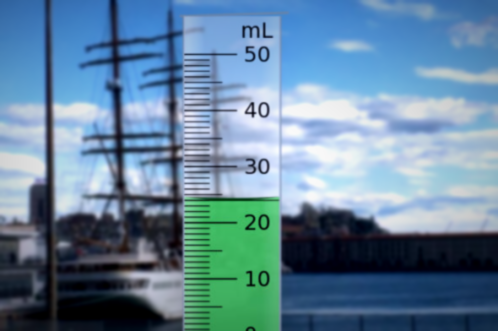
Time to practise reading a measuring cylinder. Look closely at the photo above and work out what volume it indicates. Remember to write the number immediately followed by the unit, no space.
24mL
